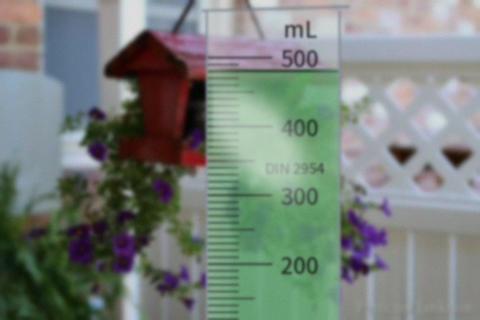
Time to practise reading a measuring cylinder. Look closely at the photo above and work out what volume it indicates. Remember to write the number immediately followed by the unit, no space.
480mL
